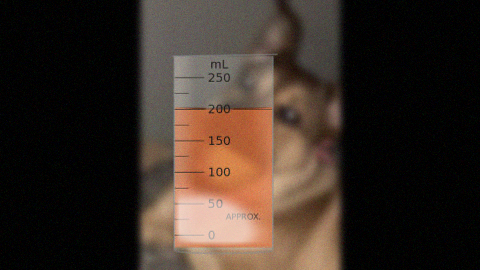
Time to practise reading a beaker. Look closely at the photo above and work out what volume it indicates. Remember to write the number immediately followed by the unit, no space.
200mL
